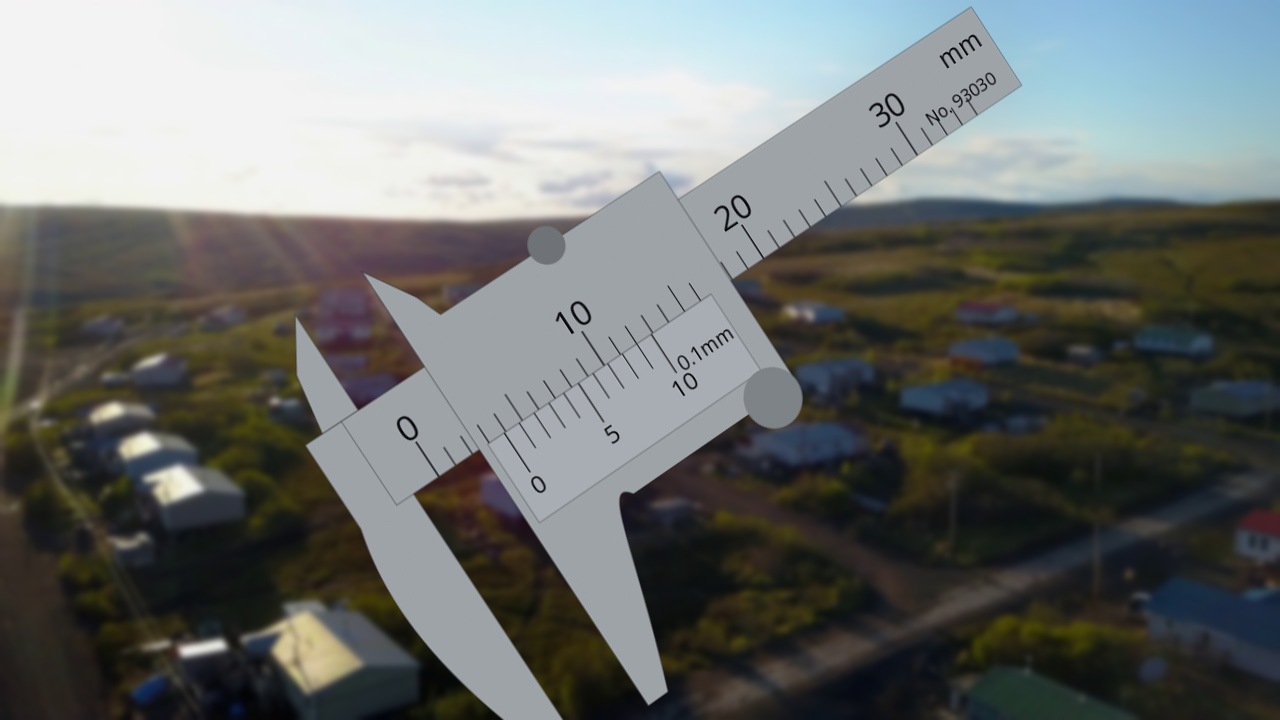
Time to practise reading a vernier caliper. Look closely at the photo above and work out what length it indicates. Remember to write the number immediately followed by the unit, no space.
3.9mm
